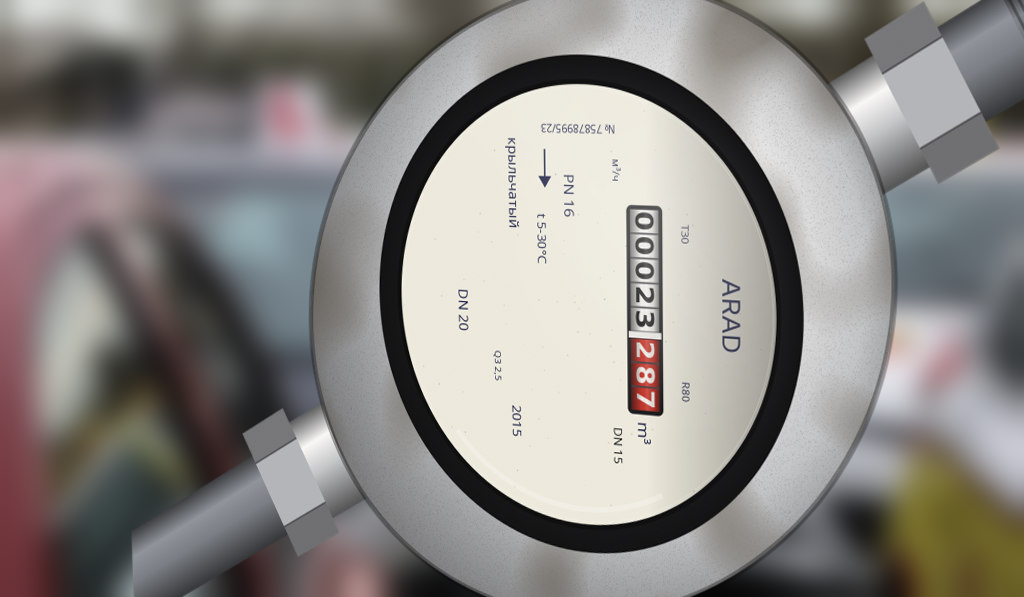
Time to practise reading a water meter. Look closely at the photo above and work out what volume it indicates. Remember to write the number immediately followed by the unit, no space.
23.287m³
